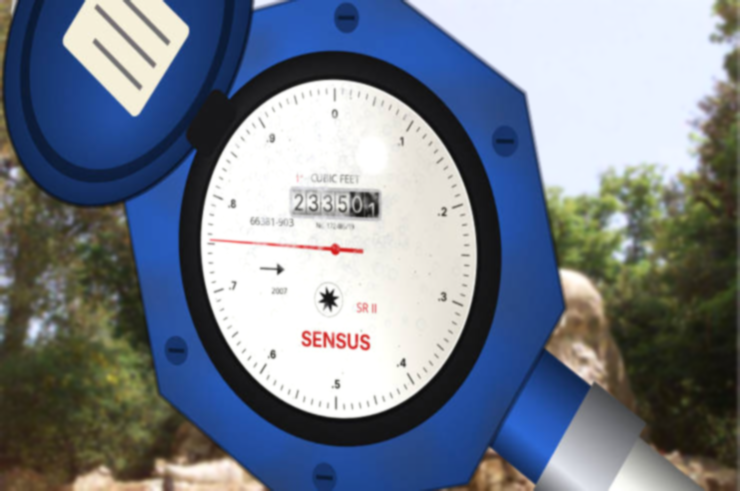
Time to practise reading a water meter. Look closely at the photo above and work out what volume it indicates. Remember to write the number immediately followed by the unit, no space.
233500.75ft³
